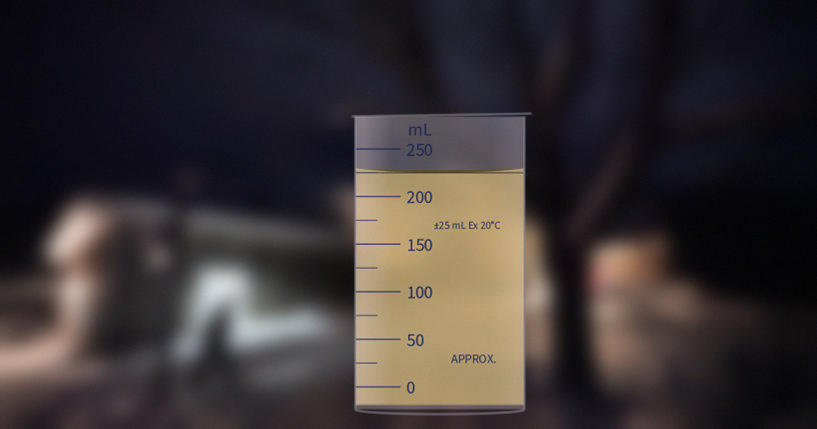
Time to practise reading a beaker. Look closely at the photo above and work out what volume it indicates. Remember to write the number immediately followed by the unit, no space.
225mL
